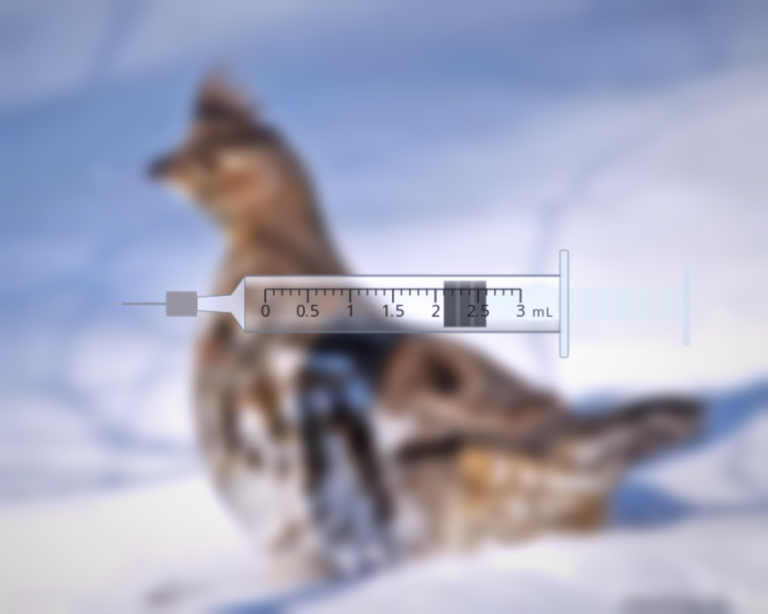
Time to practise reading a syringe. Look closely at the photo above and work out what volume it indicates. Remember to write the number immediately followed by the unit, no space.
2.1mL
